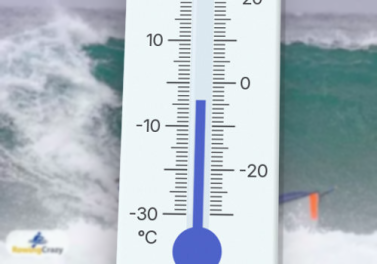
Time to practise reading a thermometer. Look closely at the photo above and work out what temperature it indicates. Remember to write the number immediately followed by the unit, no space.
-4°C
